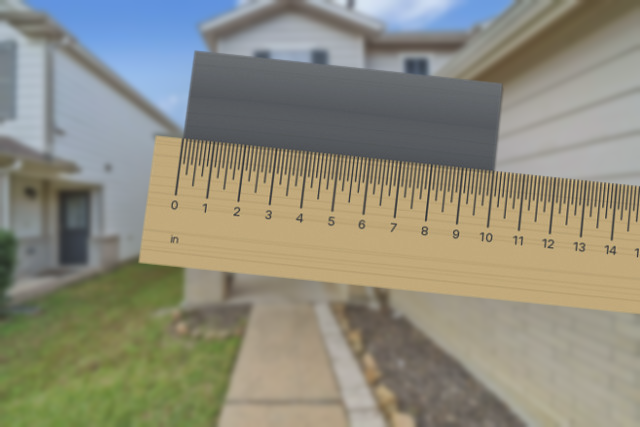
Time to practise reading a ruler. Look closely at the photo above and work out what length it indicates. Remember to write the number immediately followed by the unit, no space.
10in
